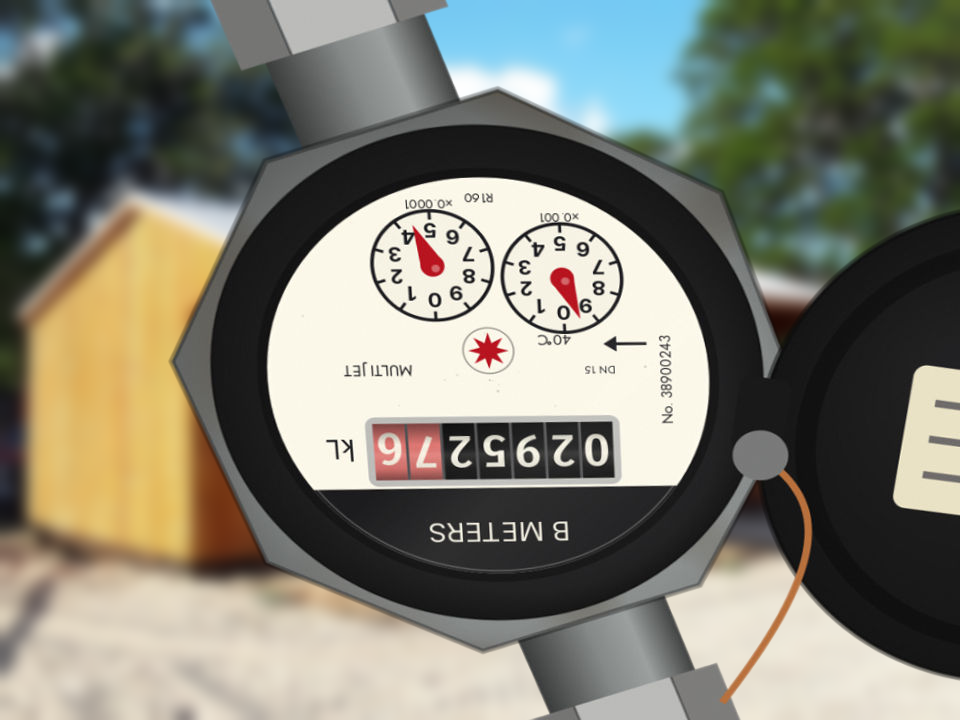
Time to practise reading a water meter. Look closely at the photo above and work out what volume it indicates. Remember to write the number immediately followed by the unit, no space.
2952.7594kL
